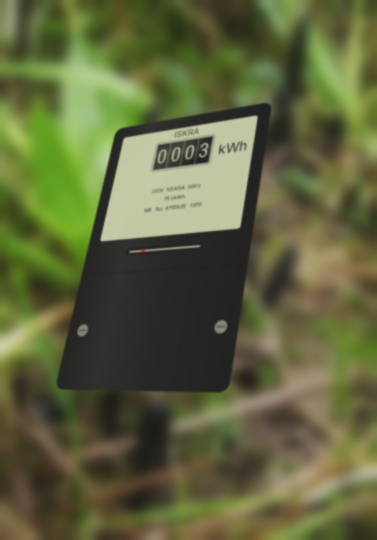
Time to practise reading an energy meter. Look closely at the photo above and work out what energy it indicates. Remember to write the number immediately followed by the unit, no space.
3kWh
